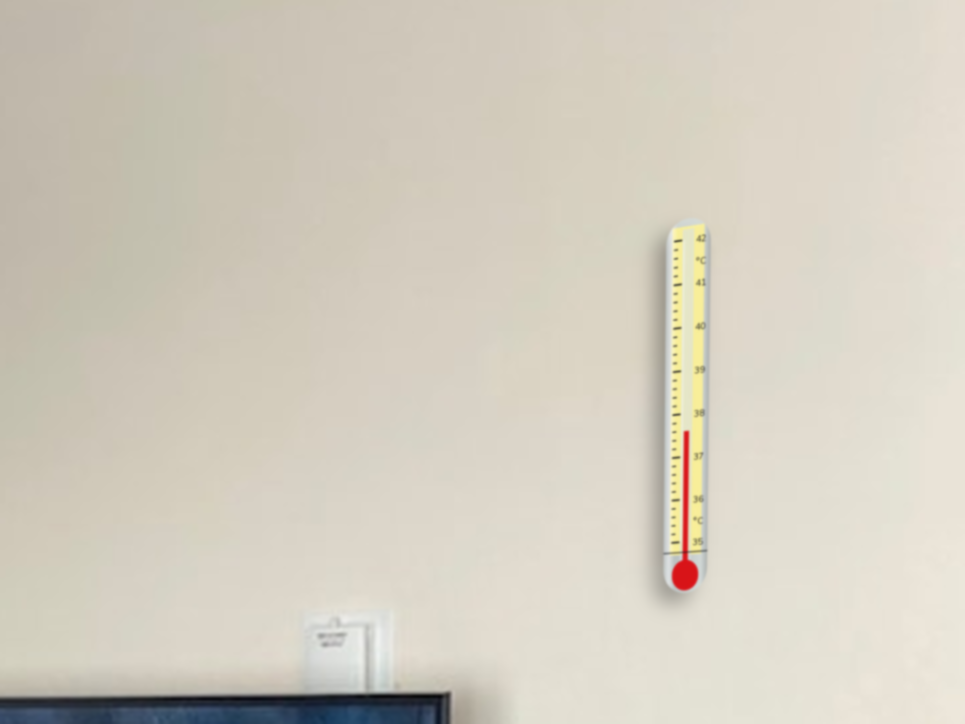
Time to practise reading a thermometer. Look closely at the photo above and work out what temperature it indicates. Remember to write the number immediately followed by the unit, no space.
37.6°C
